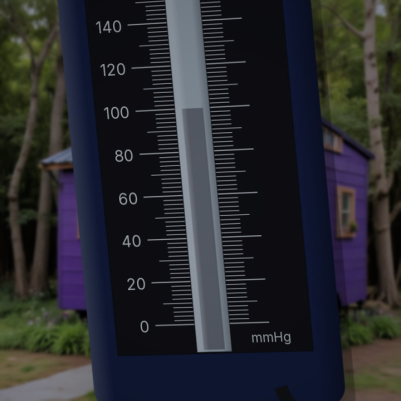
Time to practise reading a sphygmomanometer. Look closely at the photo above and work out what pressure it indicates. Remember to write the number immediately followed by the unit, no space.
100mmHg
